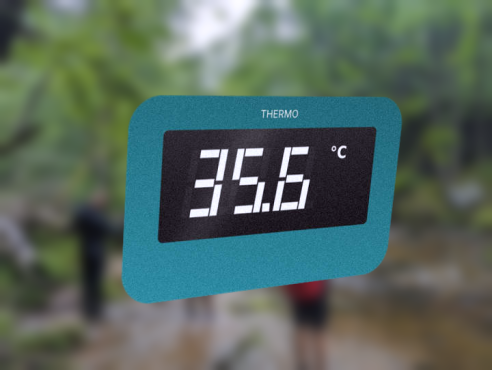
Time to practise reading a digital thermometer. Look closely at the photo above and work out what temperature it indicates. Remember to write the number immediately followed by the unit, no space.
35.6°C
